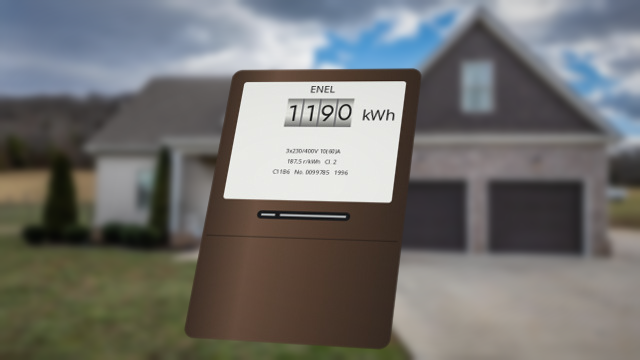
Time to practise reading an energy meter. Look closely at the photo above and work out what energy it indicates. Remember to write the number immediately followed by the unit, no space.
1190kWh
